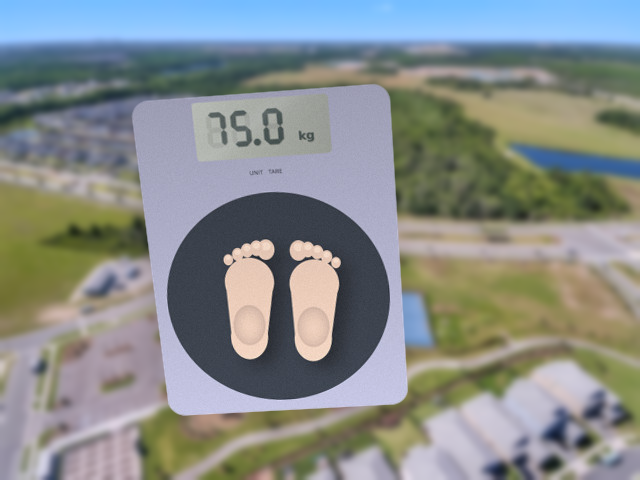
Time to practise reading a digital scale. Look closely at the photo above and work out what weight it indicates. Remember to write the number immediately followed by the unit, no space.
75.0kg
